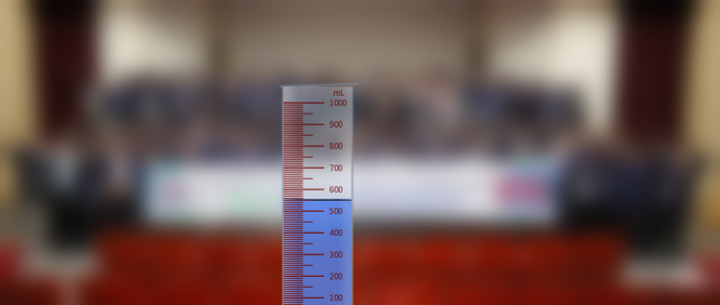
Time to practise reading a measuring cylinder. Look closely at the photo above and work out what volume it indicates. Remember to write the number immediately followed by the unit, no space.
550mL
